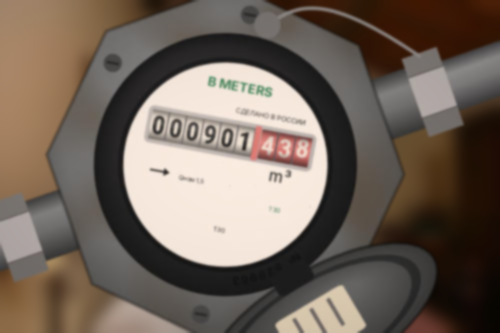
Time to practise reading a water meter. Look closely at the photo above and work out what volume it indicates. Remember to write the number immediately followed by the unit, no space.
901.438m³
